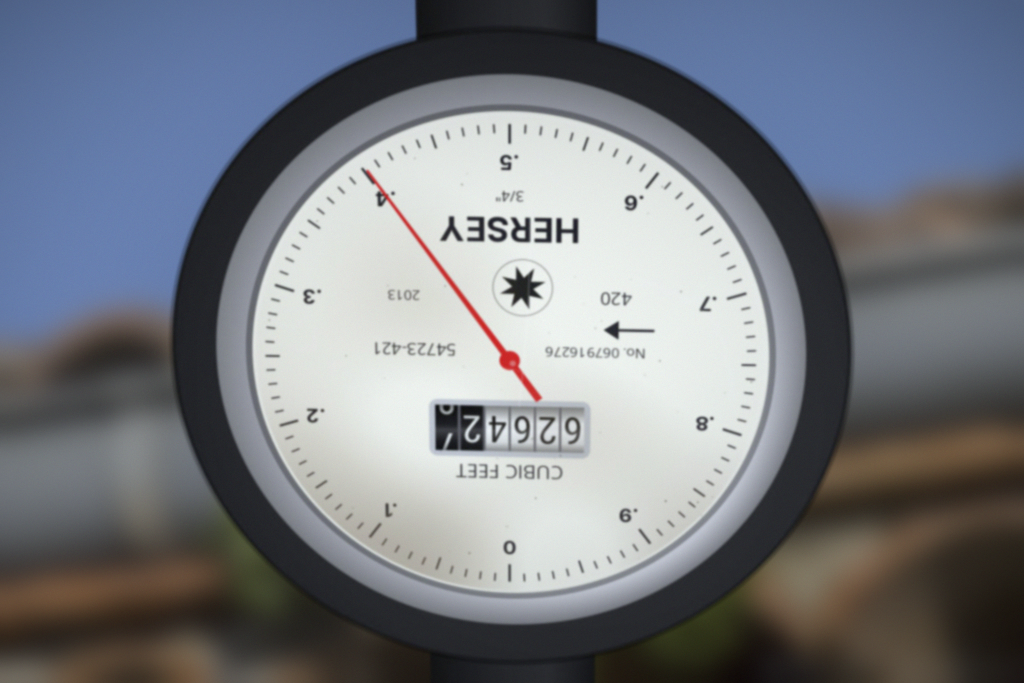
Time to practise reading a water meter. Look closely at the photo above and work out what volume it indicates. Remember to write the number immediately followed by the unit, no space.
626427.40ft³
